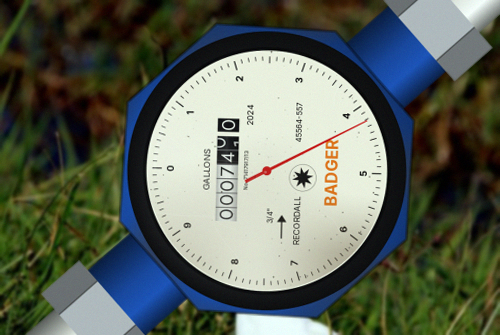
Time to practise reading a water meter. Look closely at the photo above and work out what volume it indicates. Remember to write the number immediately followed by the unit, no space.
7404.2gal
